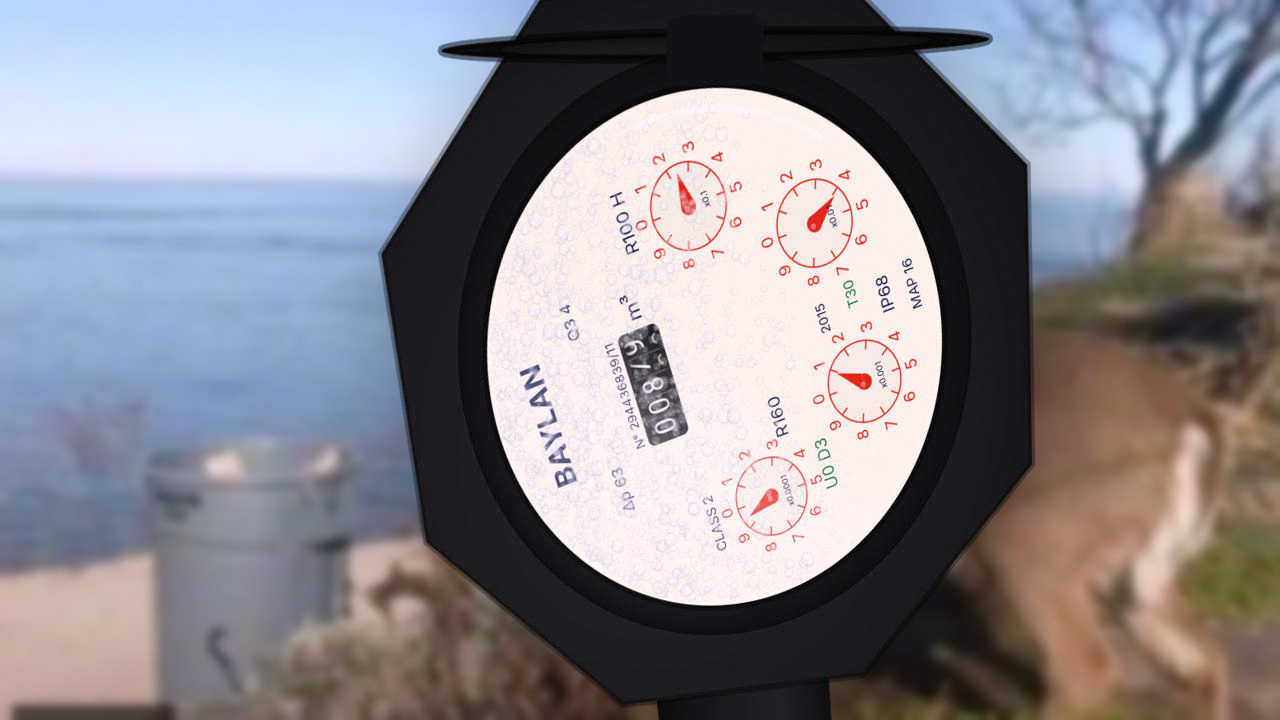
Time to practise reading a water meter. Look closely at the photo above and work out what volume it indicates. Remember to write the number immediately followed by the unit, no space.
879.2409m³
